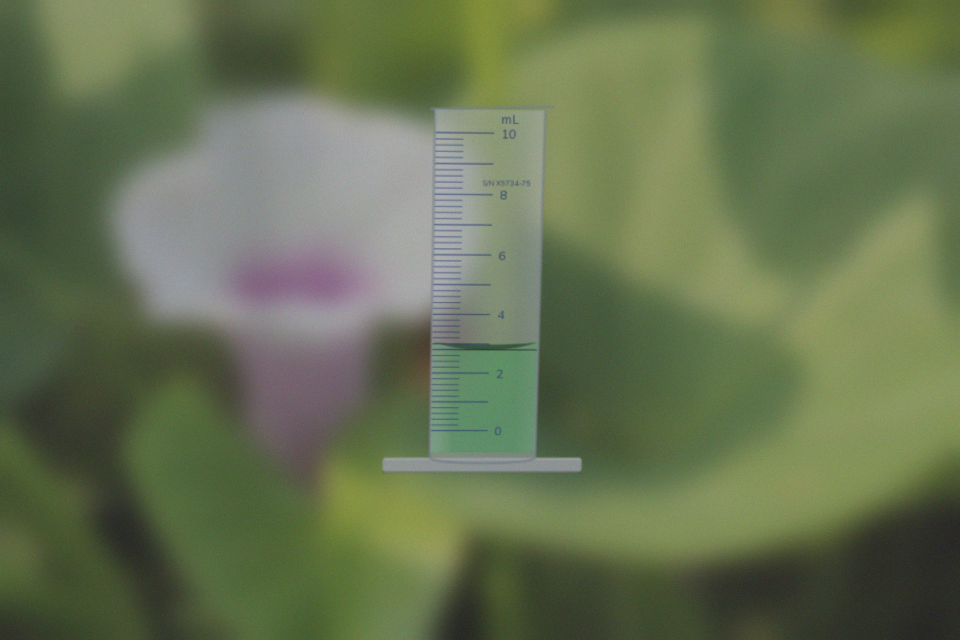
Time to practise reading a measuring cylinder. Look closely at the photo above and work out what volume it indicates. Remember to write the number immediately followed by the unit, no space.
2.8mL
